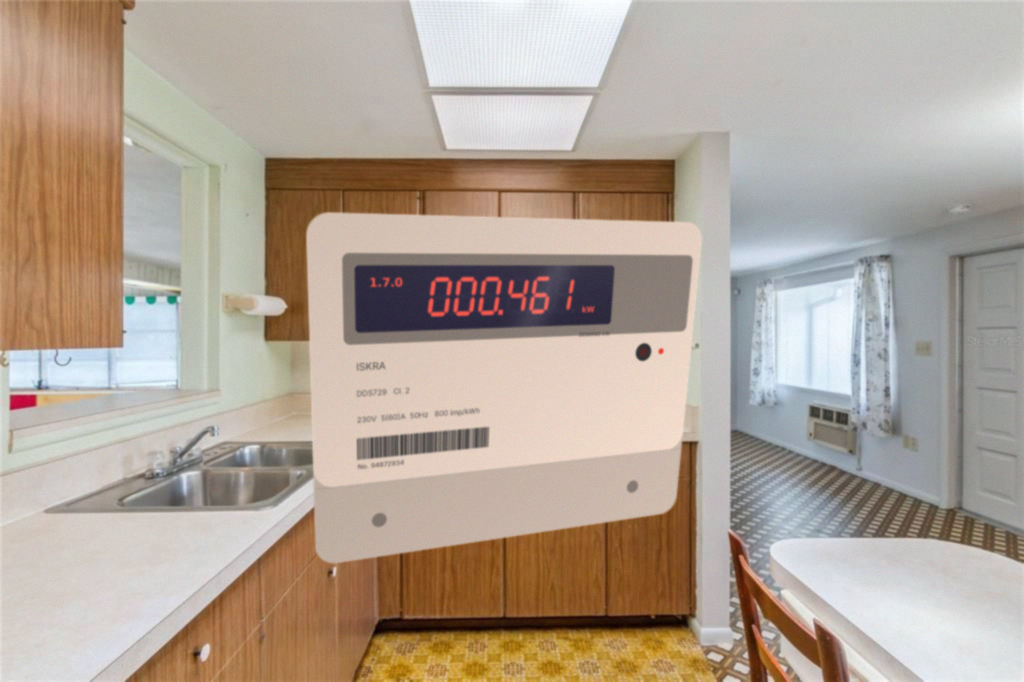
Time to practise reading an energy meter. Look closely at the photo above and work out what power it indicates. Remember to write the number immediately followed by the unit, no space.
0.461kW
